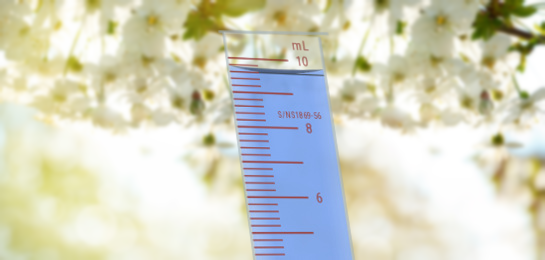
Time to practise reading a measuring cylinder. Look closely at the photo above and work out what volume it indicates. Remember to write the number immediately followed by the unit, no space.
9.6mL
